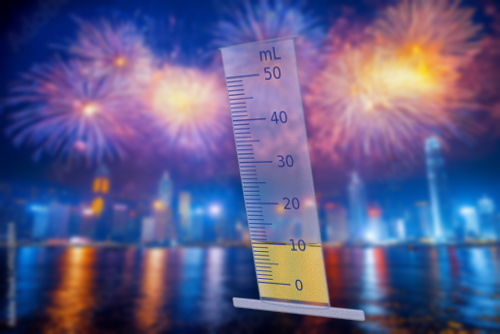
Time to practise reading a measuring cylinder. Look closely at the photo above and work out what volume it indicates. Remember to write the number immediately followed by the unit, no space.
10mL
